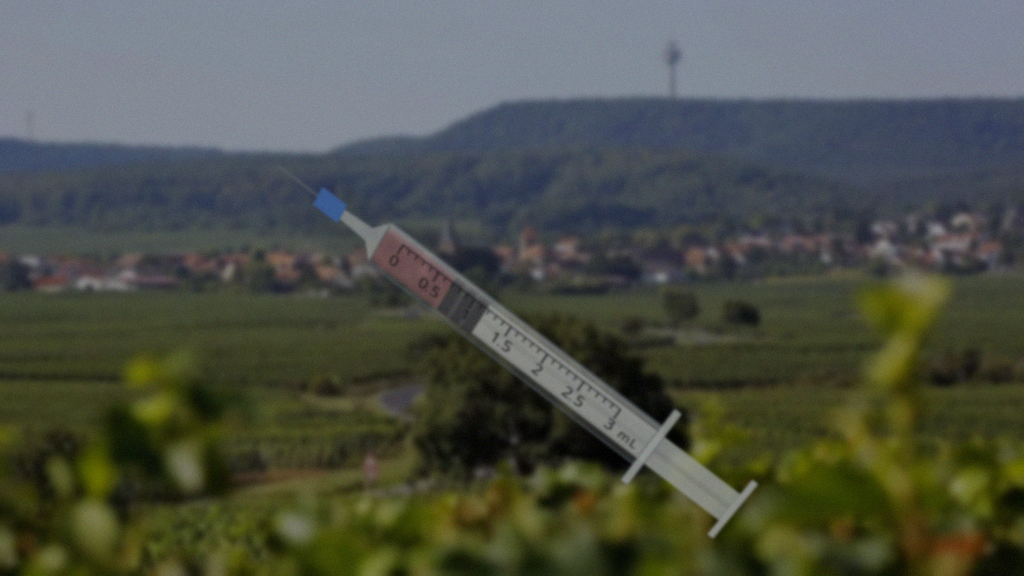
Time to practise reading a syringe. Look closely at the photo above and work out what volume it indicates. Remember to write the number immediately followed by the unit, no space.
0.7mL
